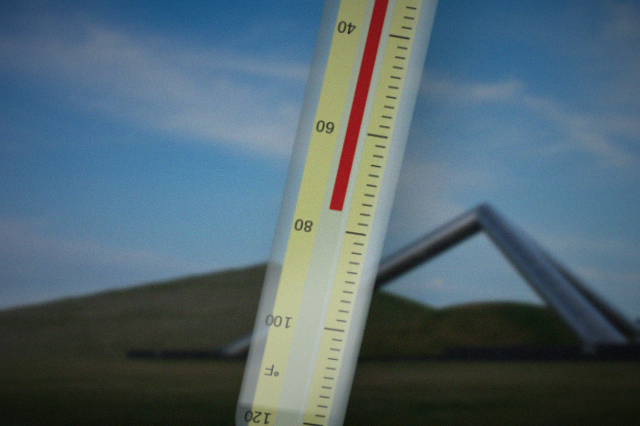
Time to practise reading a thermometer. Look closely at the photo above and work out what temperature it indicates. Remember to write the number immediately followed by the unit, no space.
76°F
